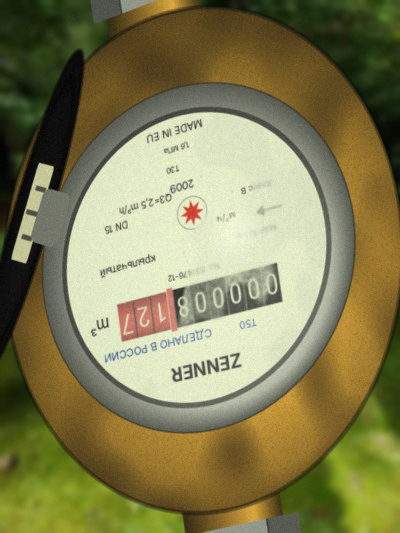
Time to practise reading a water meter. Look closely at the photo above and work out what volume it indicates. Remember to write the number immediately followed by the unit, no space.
8.127m³
